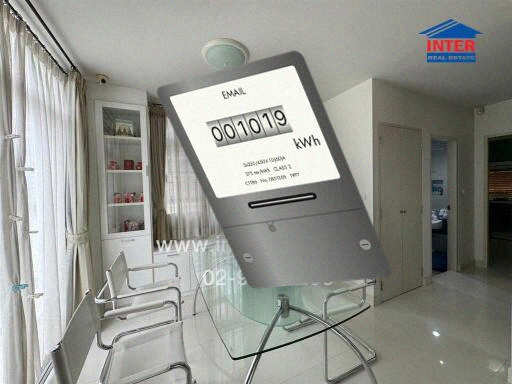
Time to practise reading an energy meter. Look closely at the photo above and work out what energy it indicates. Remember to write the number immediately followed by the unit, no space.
1019kWh
